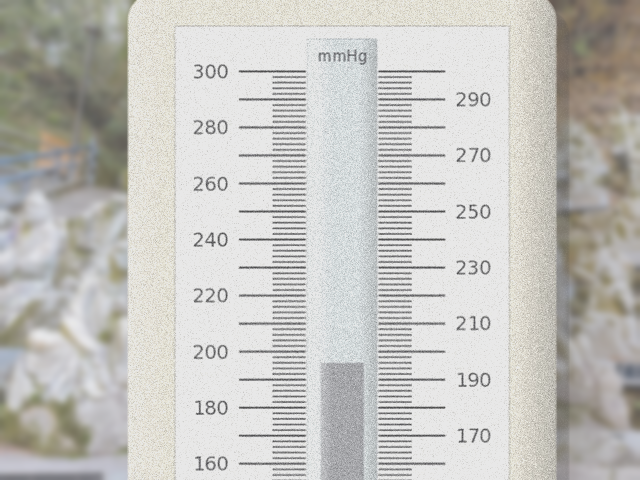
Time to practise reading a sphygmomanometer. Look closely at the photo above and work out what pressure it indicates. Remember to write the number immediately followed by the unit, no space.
196mmHg
